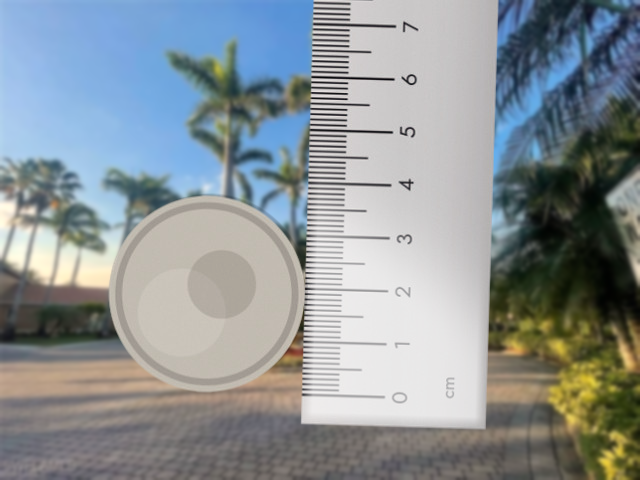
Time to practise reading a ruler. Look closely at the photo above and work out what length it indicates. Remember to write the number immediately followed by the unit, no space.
3.7cm
